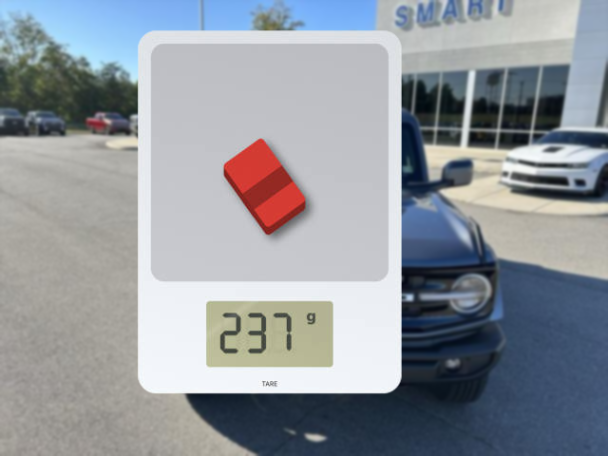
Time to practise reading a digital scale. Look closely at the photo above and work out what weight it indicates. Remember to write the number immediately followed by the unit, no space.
237g
